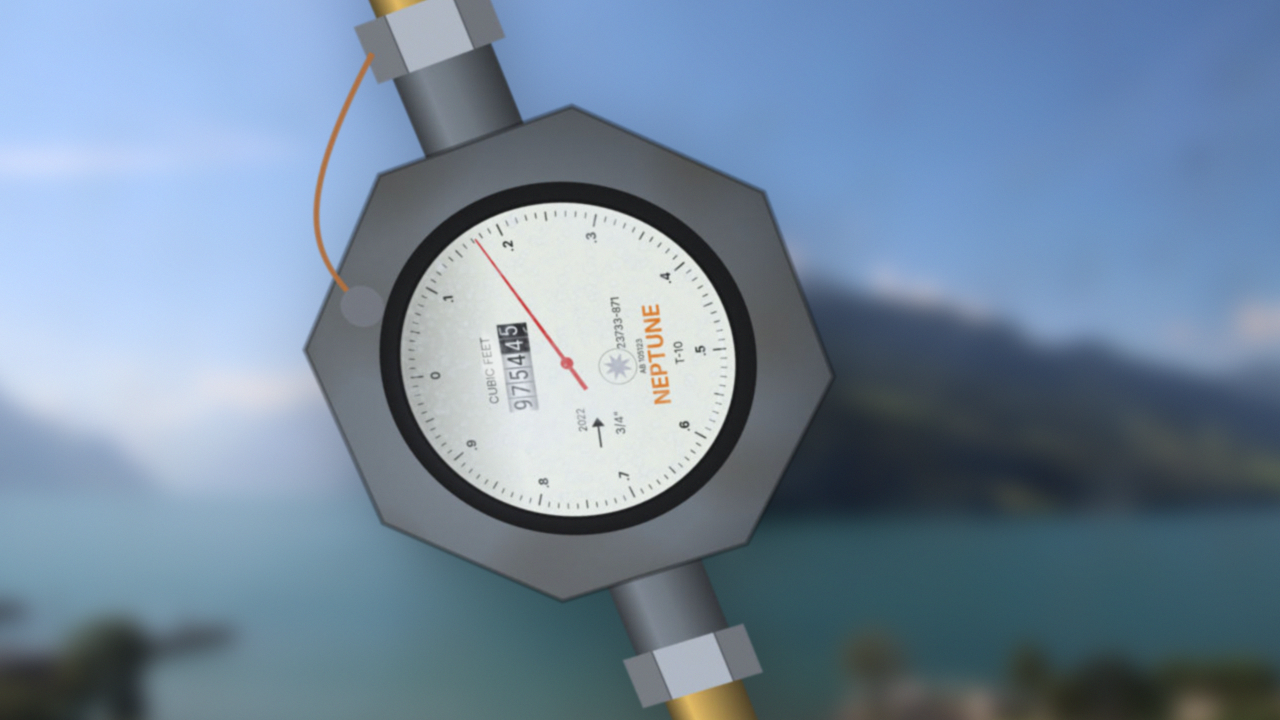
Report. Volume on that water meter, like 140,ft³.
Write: 975445.17,ft³
